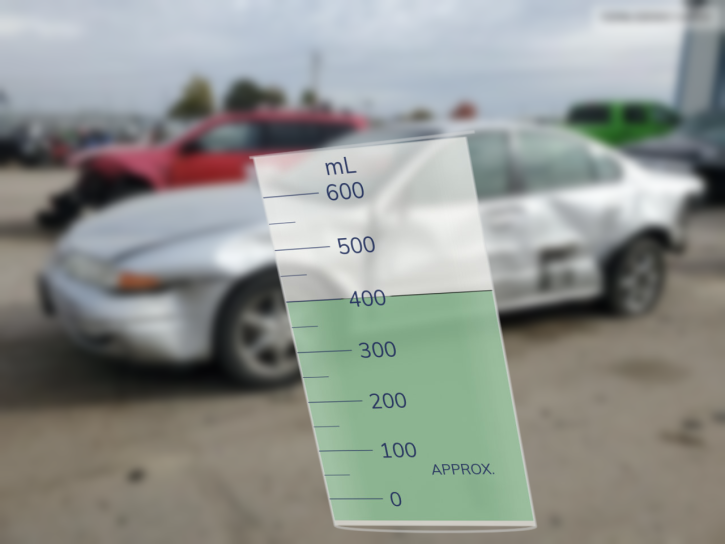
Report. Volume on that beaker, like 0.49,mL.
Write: 400,mL
